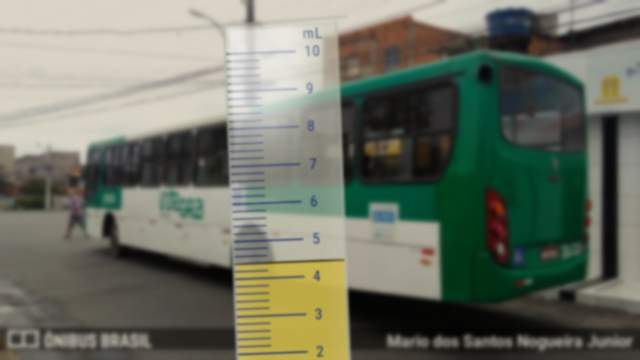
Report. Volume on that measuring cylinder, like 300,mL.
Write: 4.4,mL
